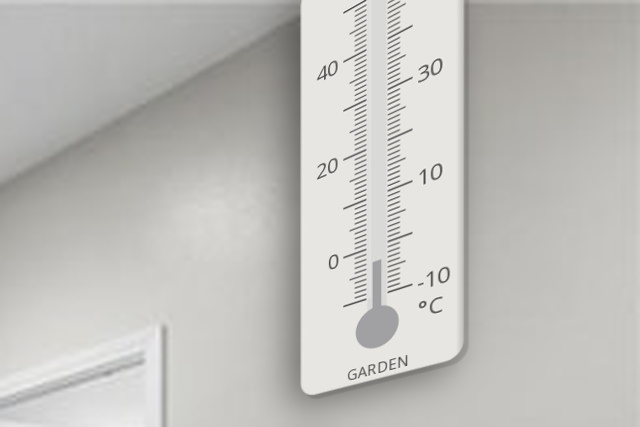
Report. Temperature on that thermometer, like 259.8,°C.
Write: -3,°C
